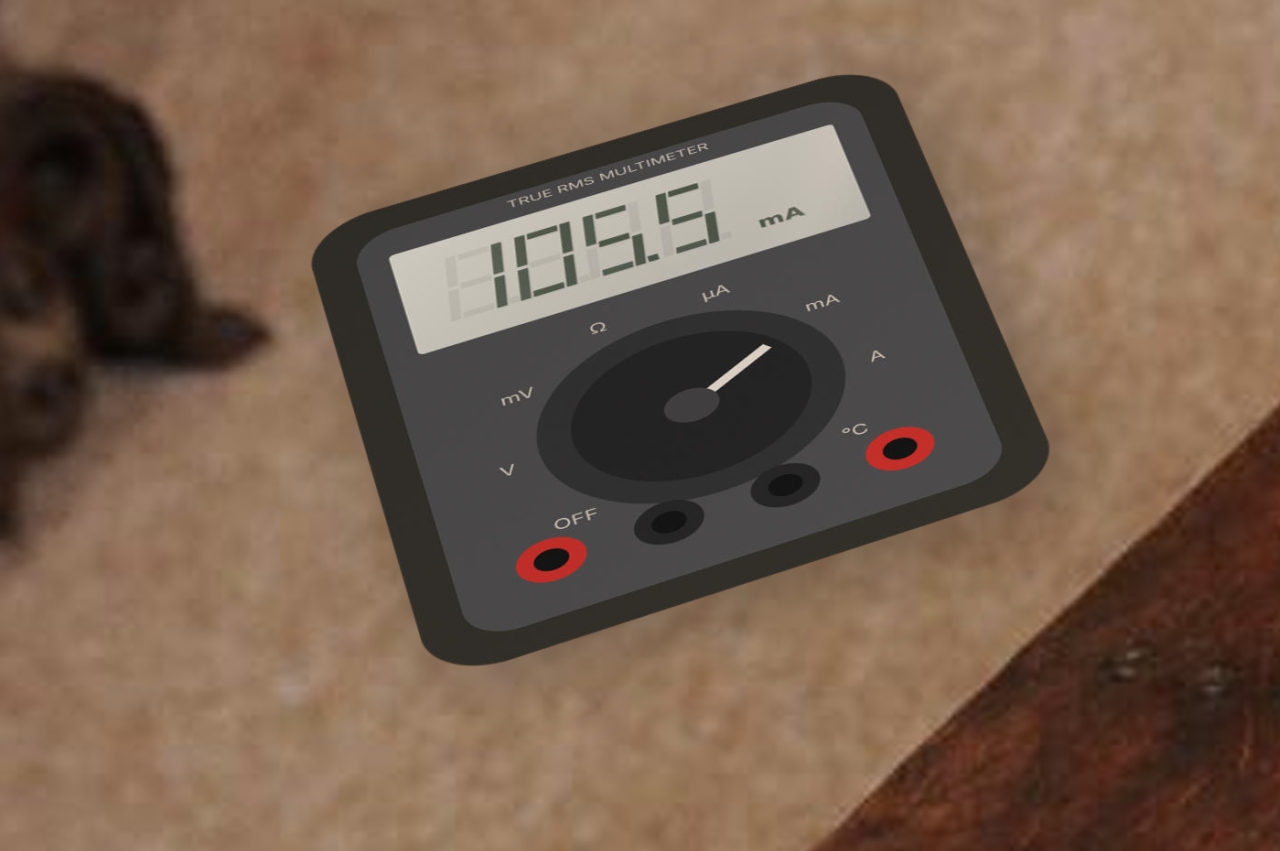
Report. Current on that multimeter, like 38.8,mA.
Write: 105.5,mA
